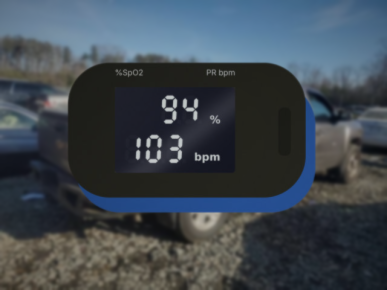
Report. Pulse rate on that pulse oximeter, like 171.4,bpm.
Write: 103,bpm
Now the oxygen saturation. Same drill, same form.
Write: 94,%
